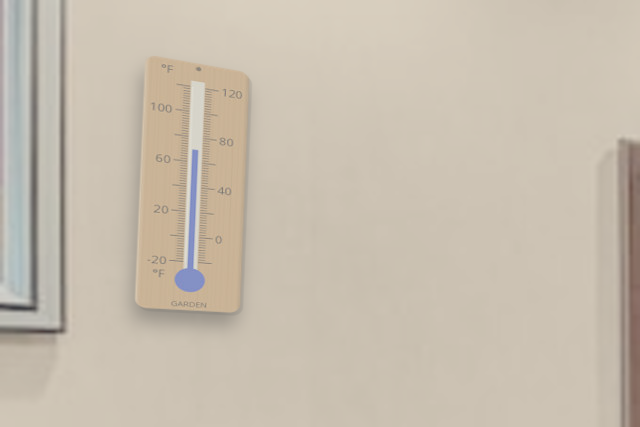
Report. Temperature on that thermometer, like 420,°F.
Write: 70,°F
